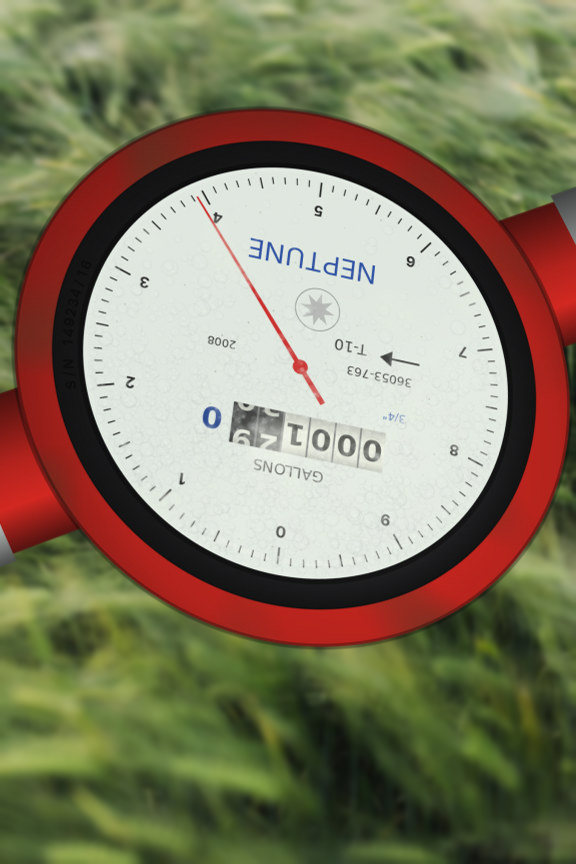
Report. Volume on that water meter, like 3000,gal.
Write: 1293.9,gal
